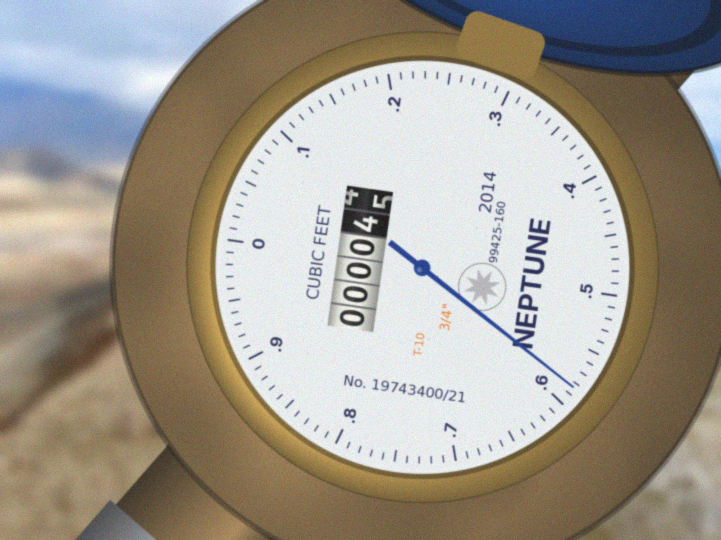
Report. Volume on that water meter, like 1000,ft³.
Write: 44.58,ft³
